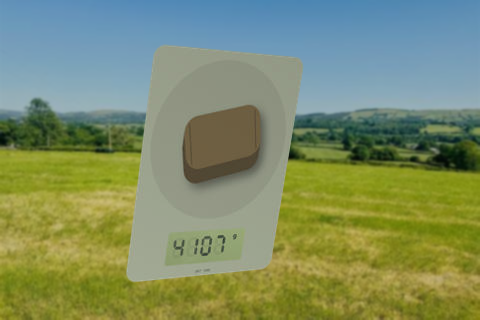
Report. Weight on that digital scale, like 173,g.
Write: 4107,g
